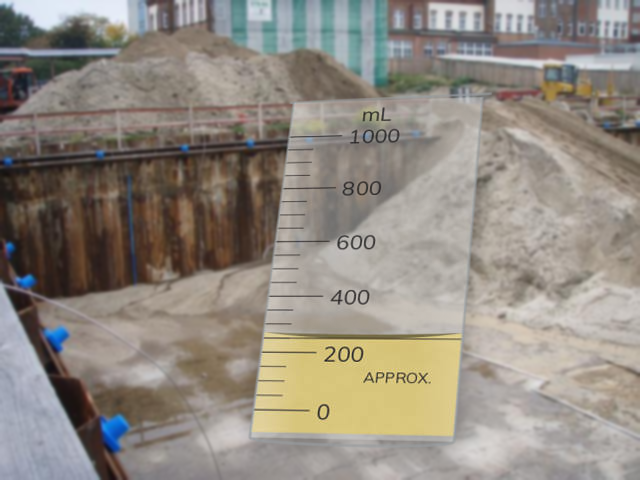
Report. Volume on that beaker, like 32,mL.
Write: 250,mL
